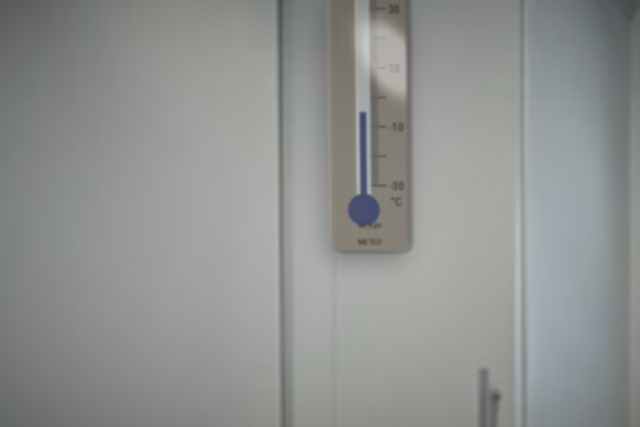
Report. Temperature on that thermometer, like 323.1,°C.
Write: -5,°C
